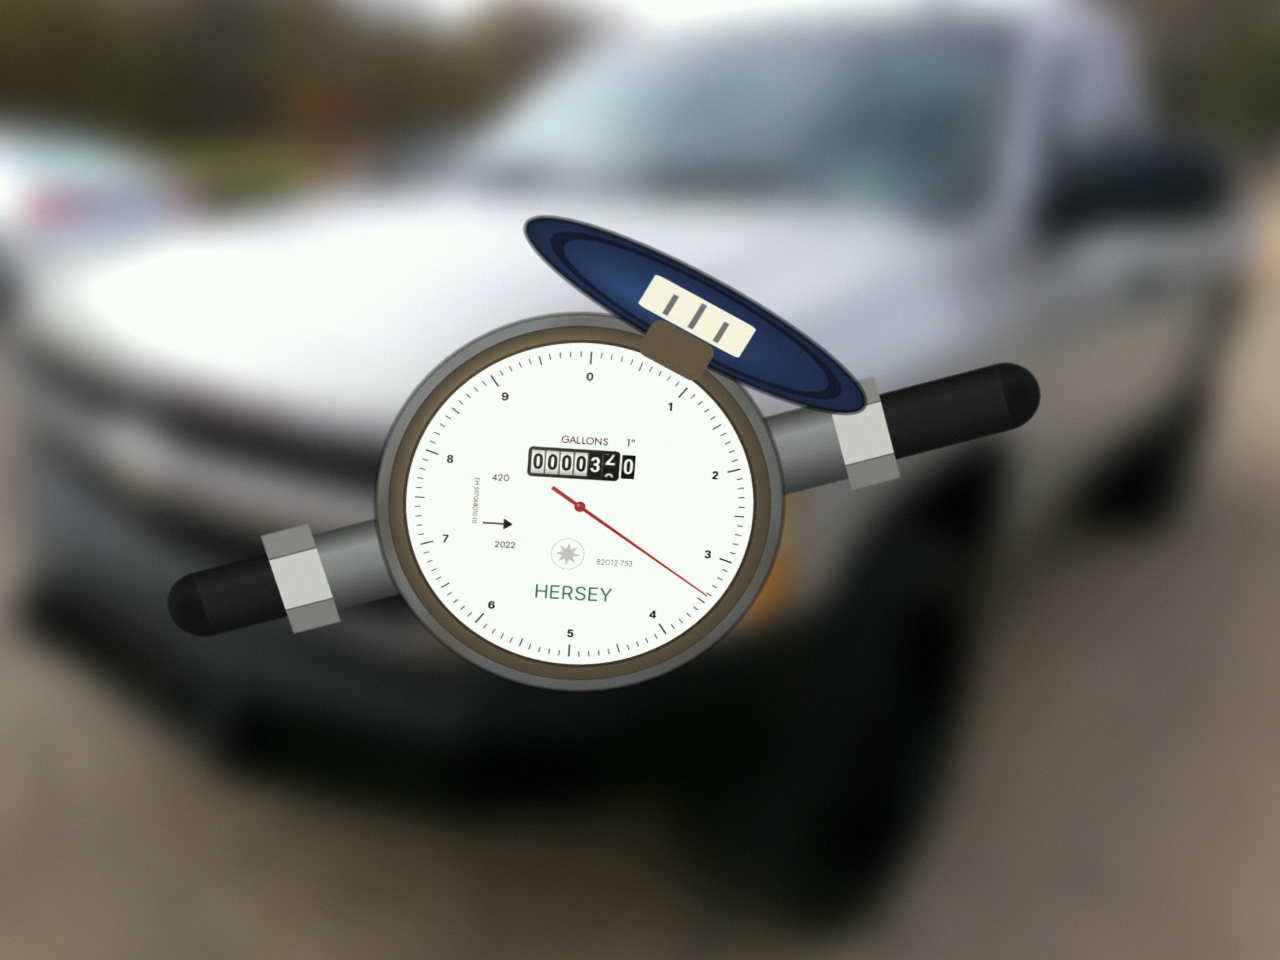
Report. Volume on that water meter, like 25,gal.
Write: 323.4,gal
